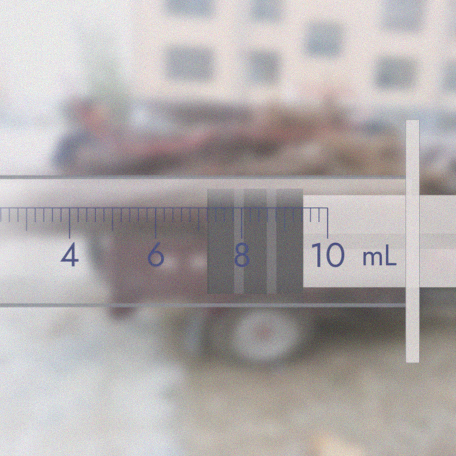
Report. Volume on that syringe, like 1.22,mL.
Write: 7.2,mL
